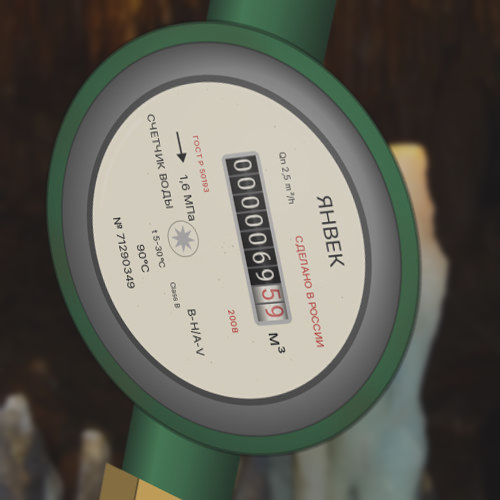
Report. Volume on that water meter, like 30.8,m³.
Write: 69.59,m³
